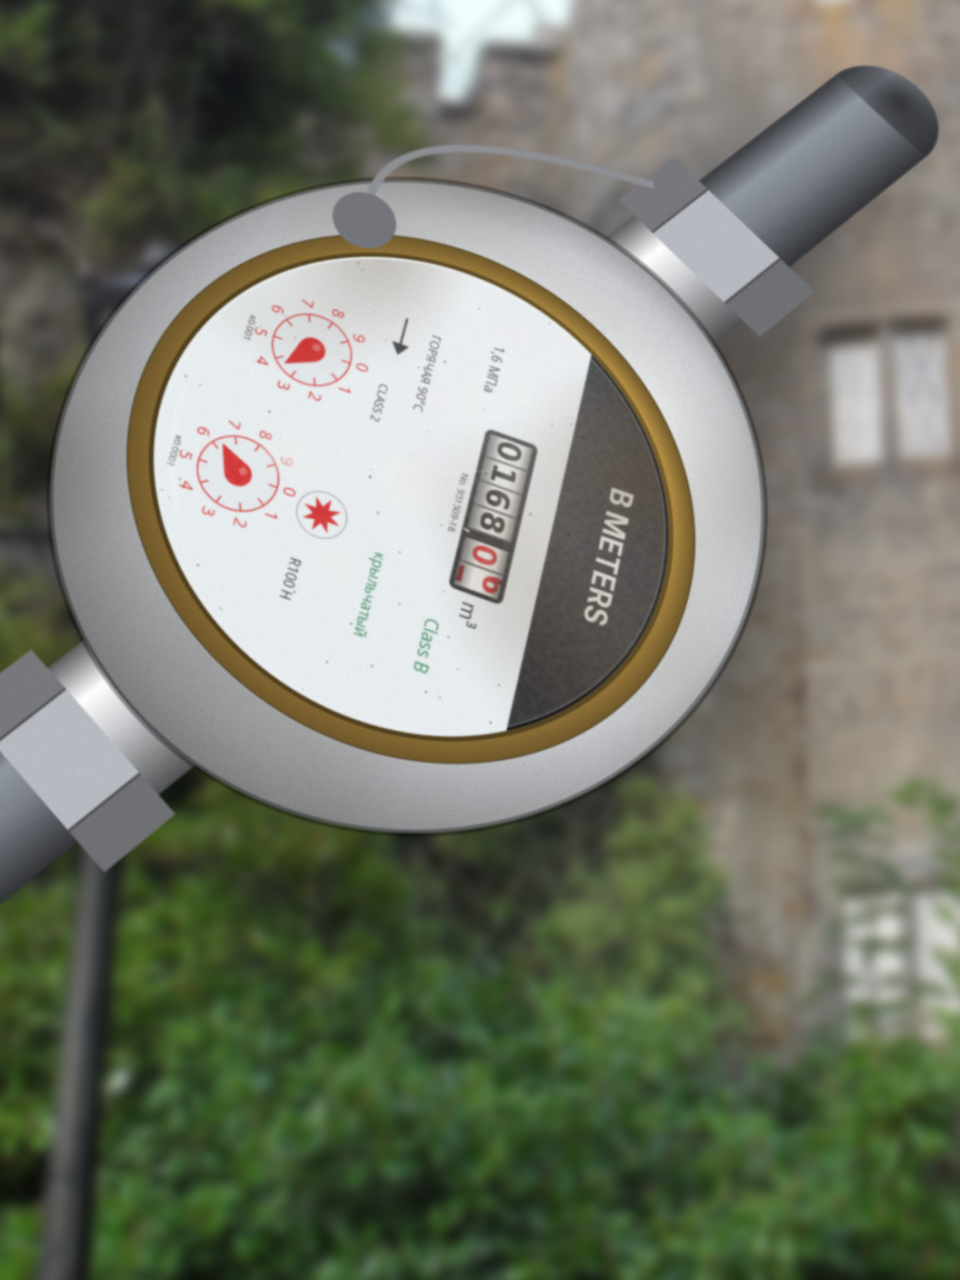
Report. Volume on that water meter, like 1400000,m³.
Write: 168.0636,m³
